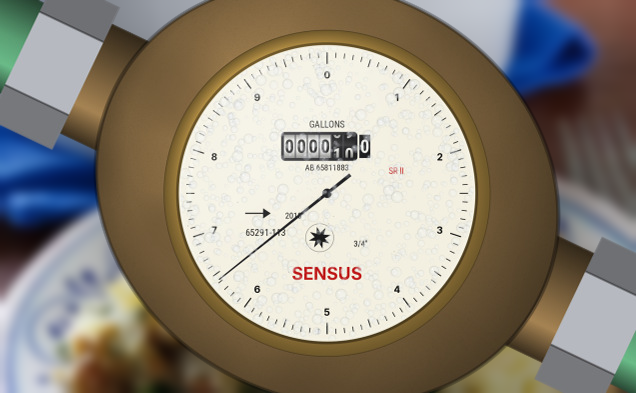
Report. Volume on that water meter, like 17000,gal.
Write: 96.4,gal
